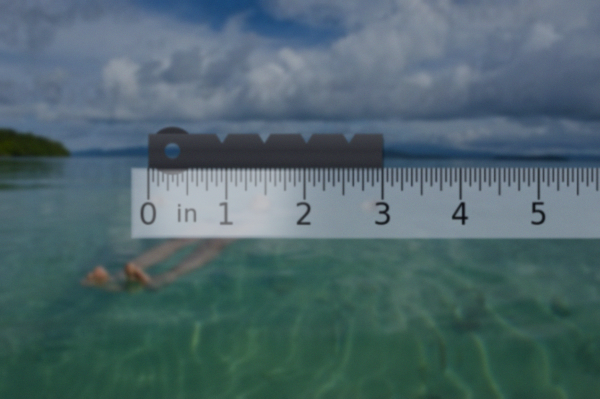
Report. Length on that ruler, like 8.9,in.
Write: 3,in
